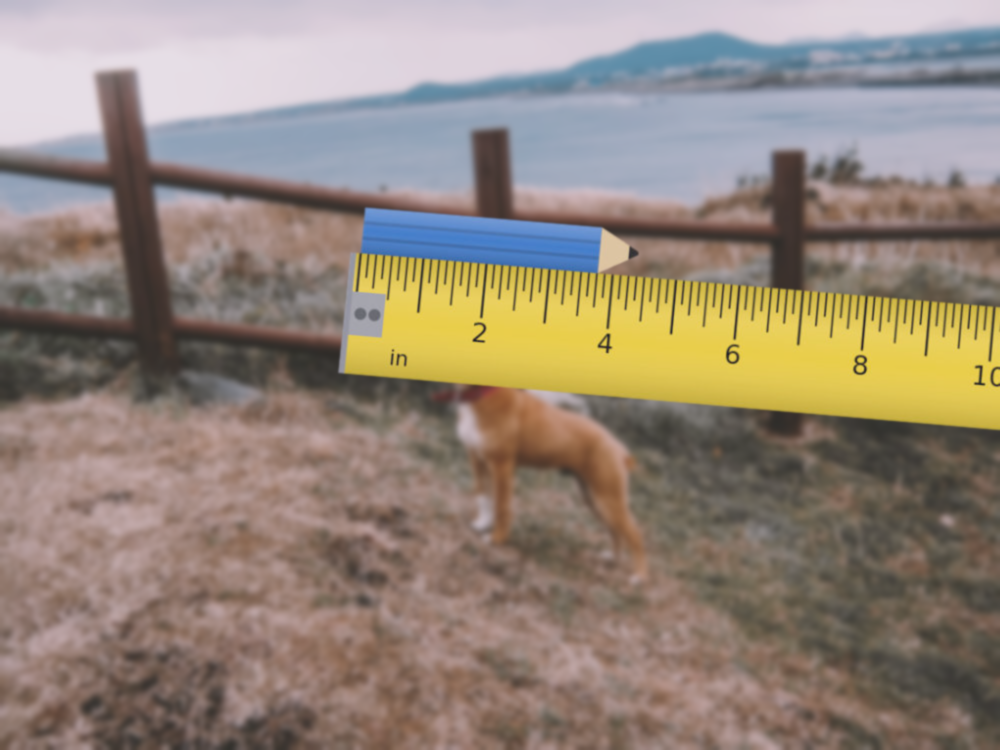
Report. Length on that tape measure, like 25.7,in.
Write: 4.375,in
